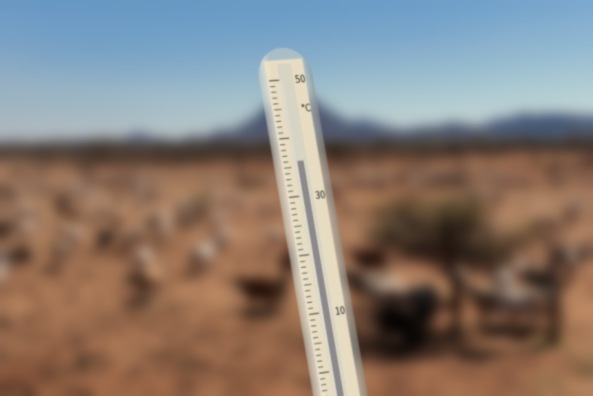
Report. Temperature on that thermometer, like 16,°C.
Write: 36,°C
